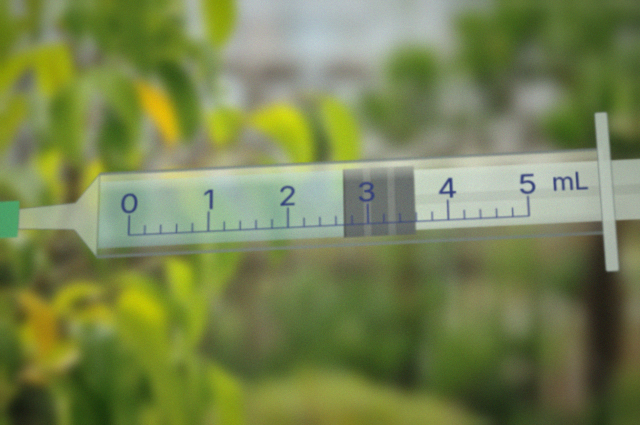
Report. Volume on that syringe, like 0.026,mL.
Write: 2.7,mL
